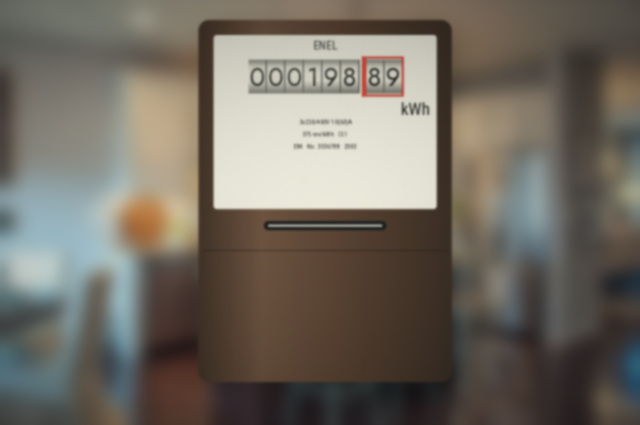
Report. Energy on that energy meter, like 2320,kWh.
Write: 198.89,kWh
